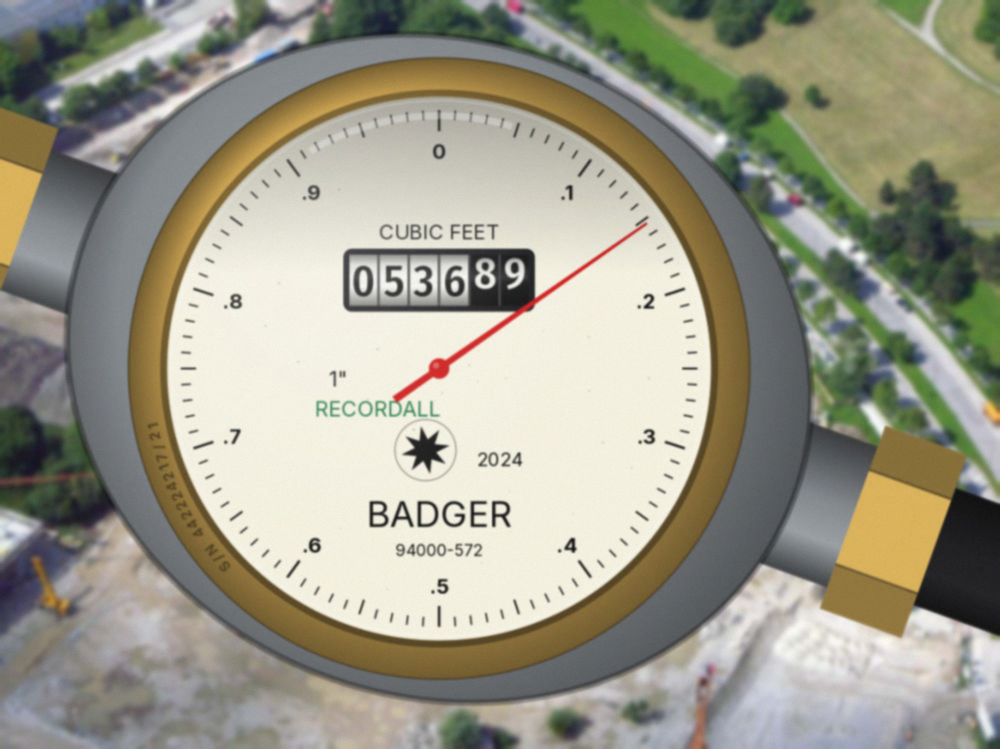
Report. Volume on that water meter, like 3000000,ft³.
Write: 53689.15,ft³
